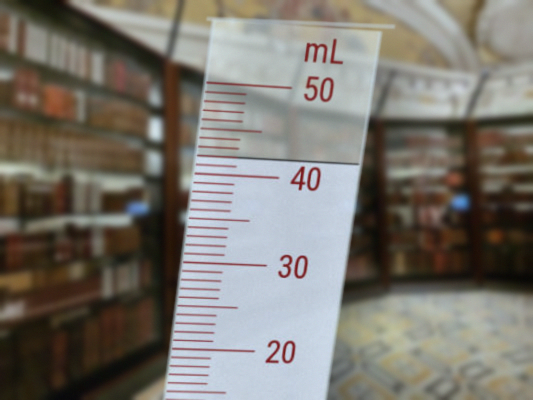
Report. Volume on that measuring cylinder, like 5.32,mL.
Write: 42,mL
